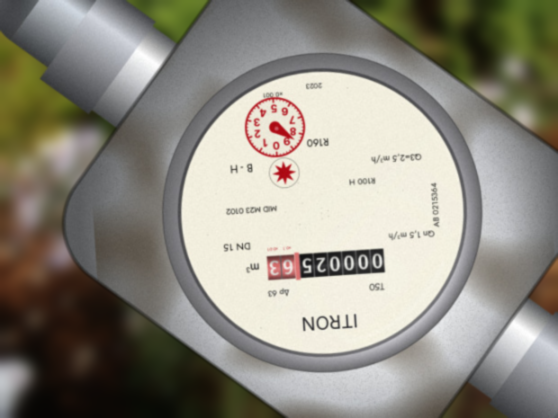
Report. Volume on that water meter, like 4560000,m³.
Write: 25.638,m³
